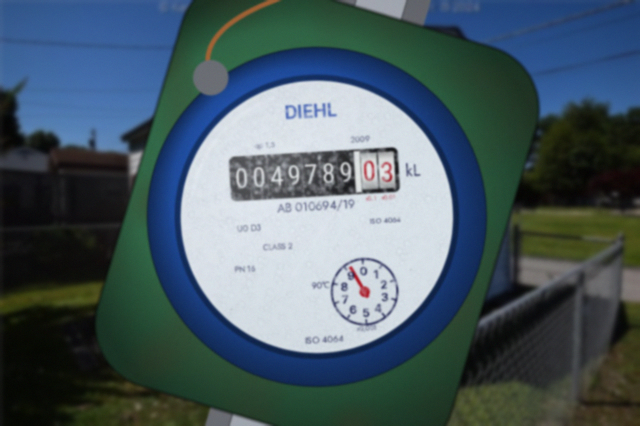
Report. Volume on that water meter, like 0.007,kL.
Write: 49789.029,kL
